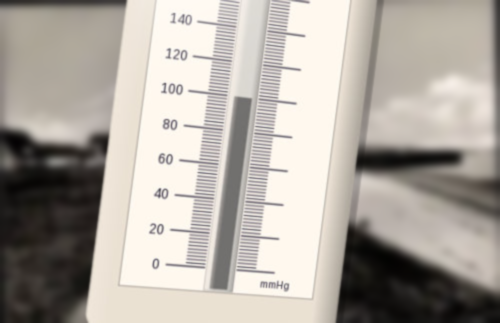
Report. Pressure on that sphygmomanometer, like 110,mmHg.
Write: 100,mmHg
